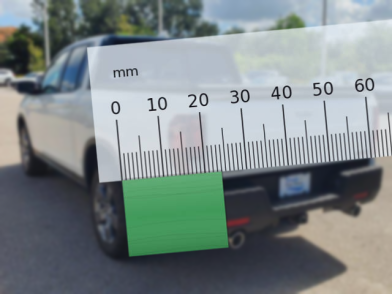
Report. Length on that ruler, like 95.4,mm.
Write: 24,mm
